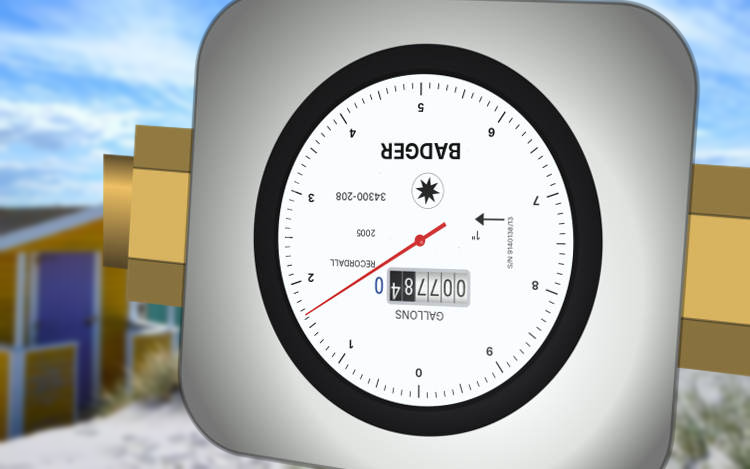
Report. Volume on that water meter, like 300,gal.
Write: 77841.6,gal
